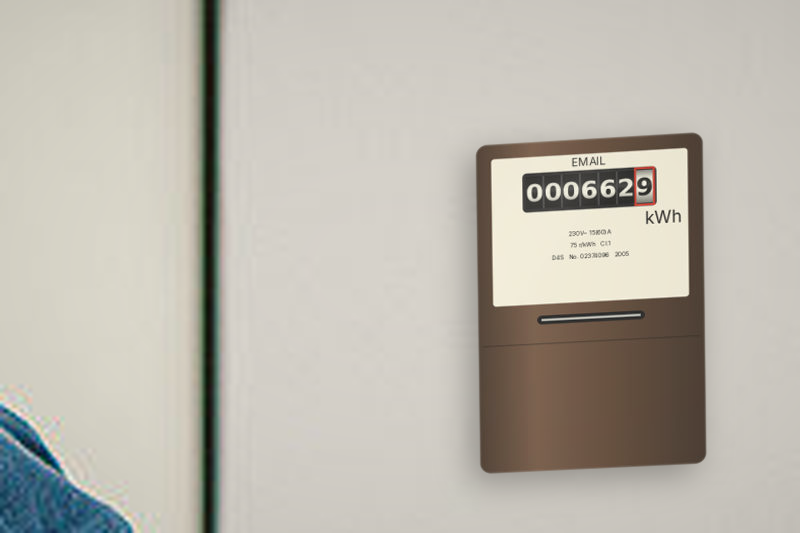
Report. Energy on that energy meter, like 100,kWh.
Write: 662.9,kWh
